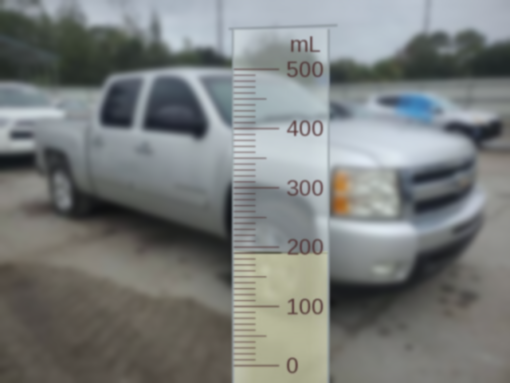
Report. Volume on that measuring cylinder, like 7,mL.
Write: 190,mL
